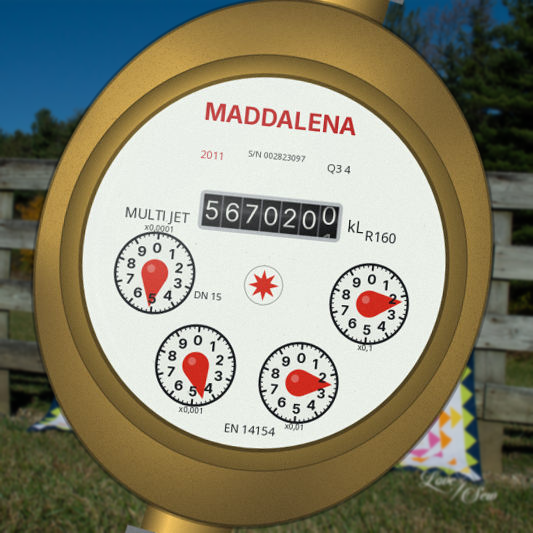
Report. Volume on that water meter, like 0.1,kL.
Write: 5670200.2245,kL
